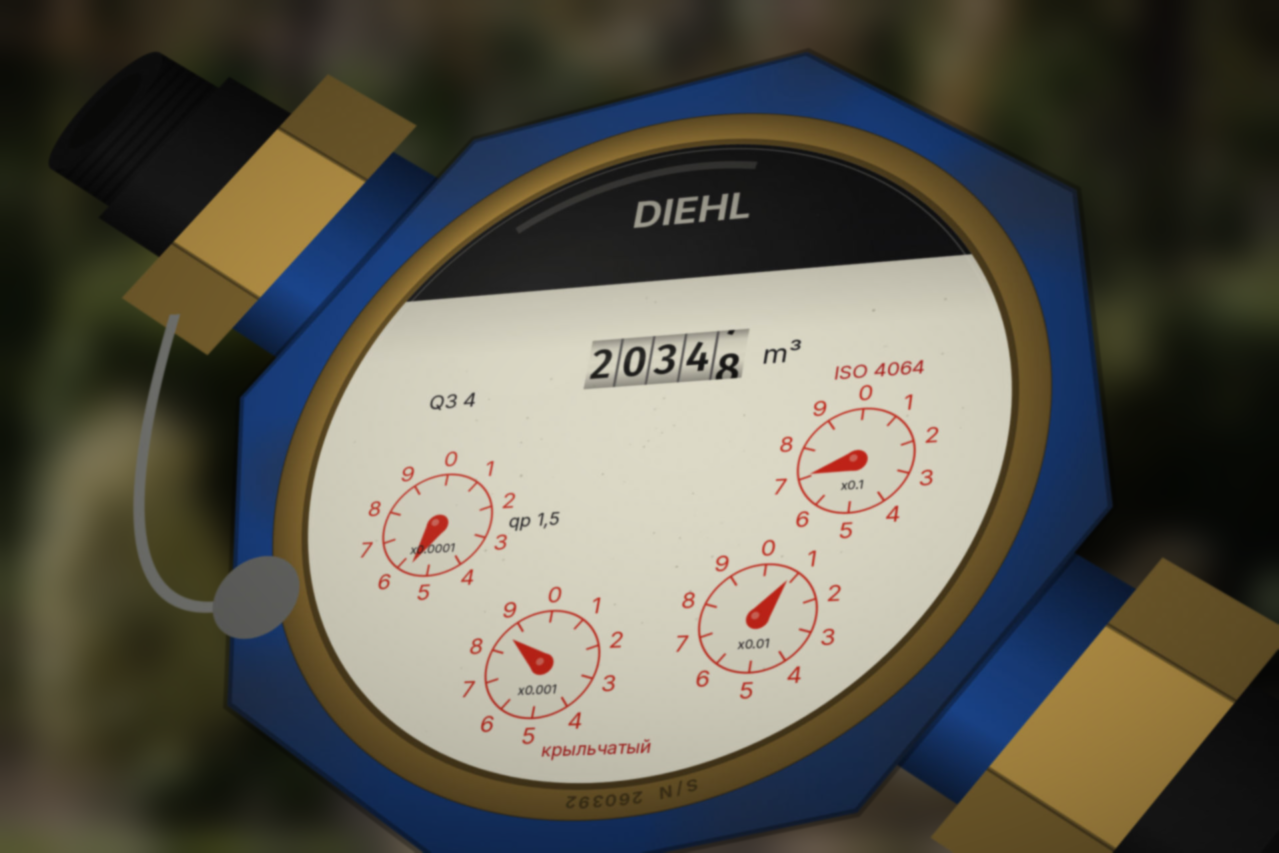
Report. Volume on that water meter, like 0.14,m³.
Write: 20347.7085,m³
